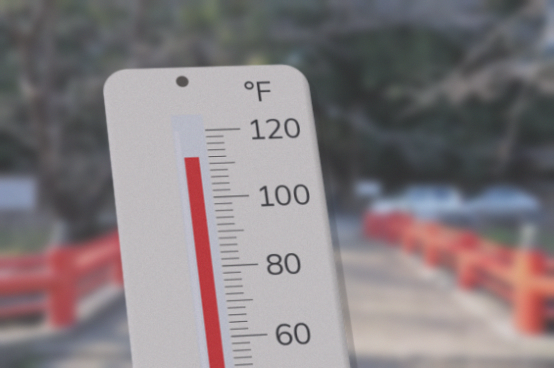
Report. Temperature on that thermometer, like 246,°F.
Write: 112,°F
